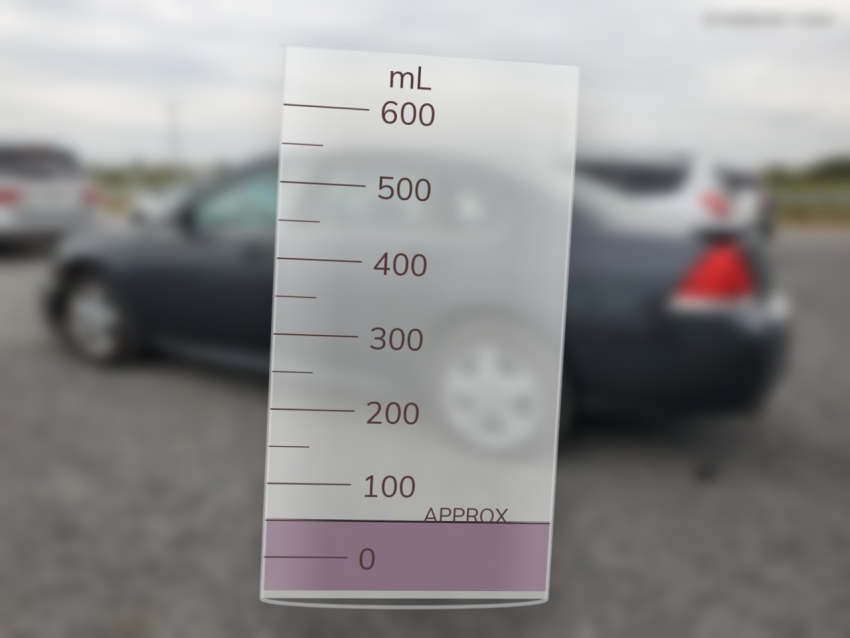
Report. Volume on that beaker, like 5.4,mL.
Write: 50,mL
